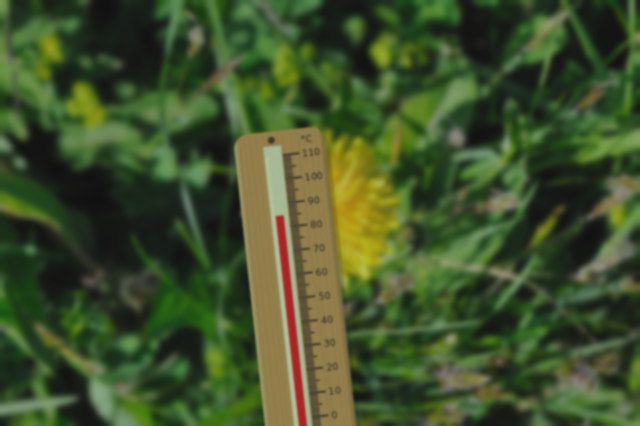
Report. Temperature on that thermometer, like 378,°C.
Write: 85,°C
